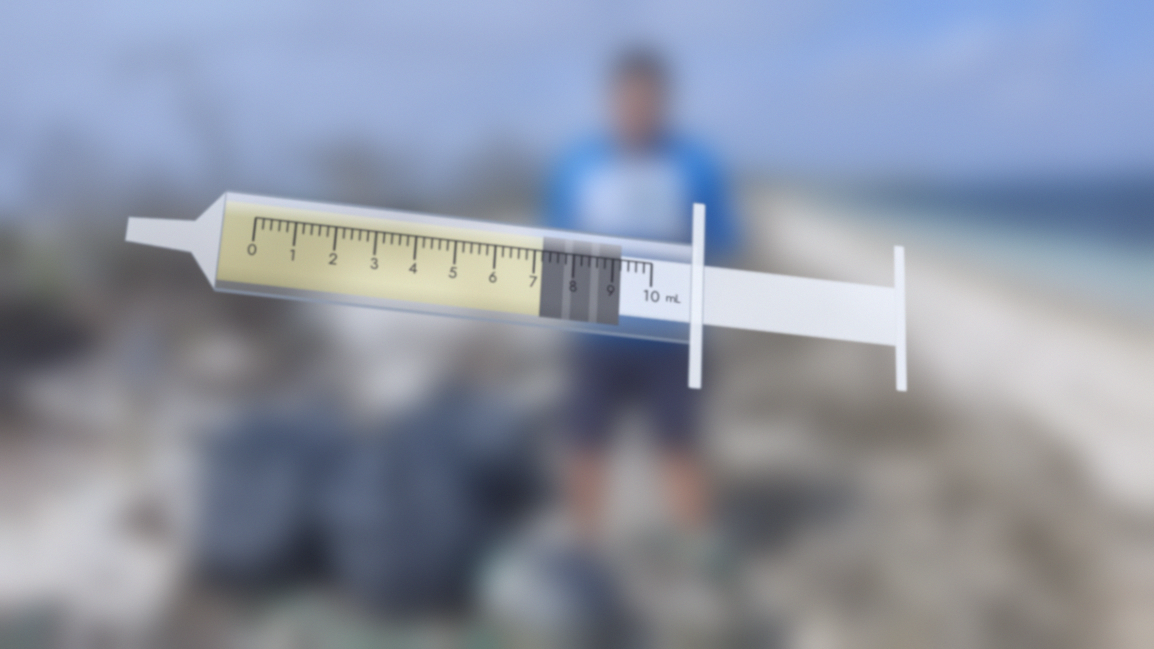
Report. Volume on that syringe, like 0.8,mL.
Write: 7.2,mL
